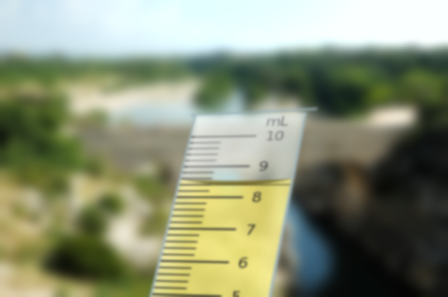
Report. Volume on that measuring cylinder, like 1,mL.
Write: 8.4,mL
